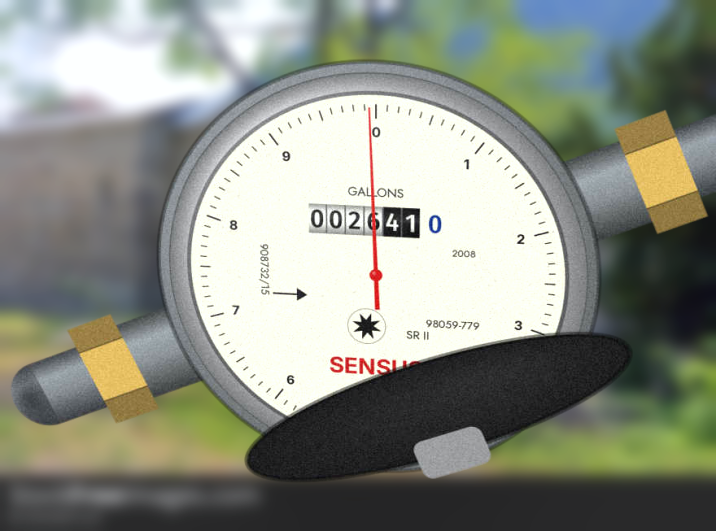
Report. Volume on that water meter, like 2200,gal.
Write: 26409.9,gal
